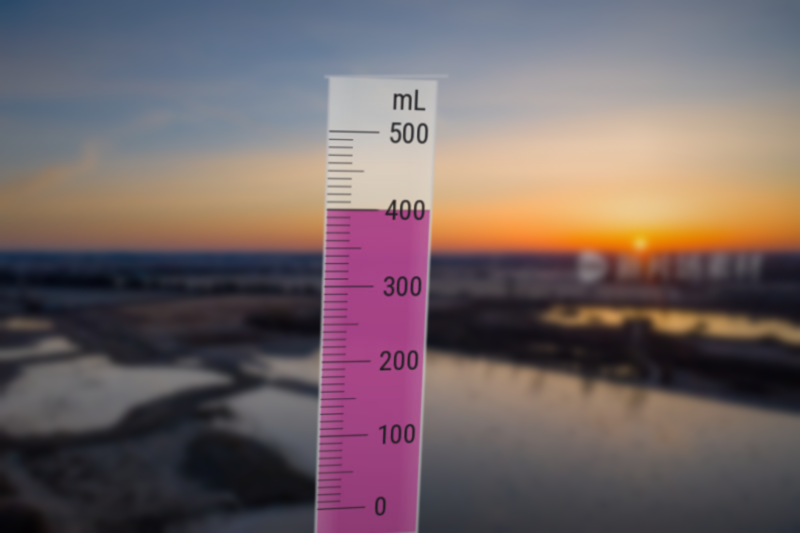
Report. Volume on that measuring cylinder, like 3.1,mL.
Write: 400,mL
